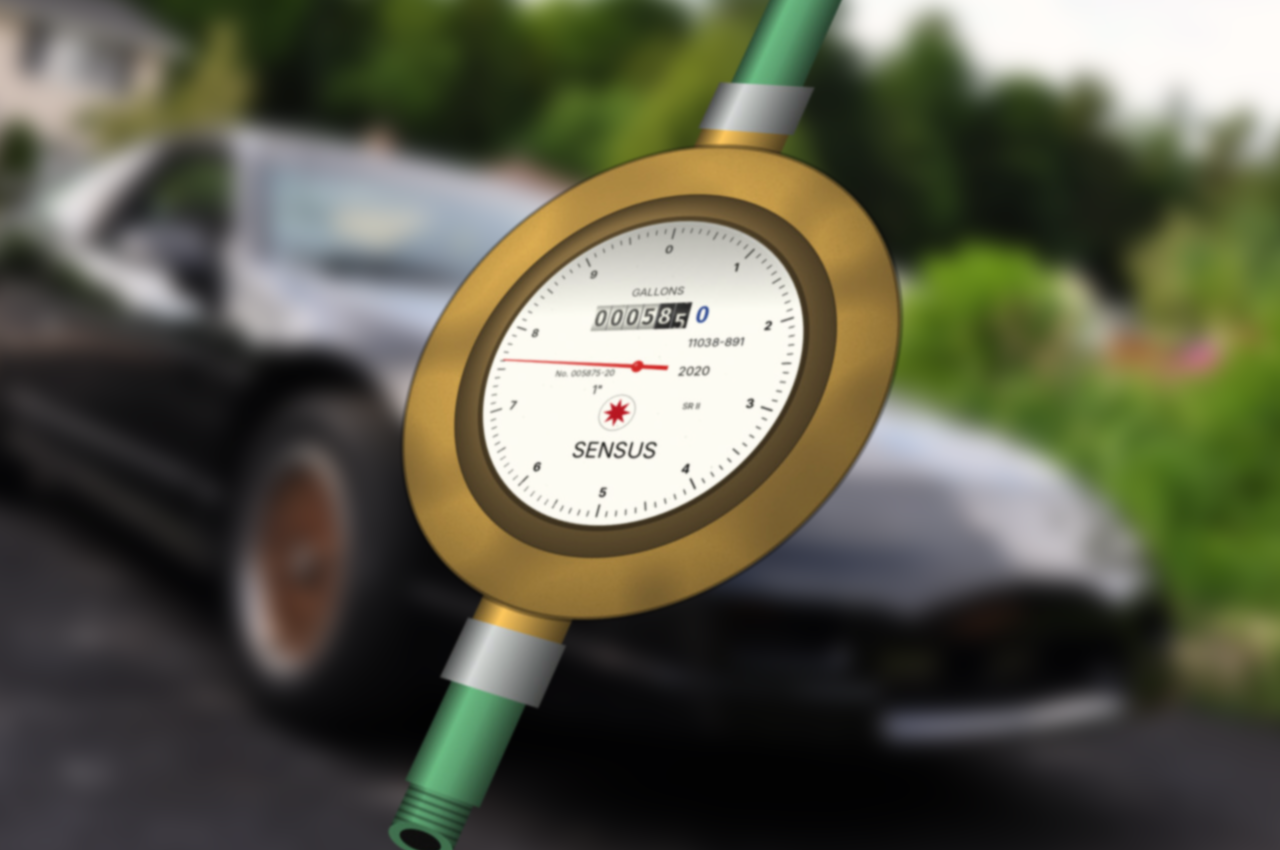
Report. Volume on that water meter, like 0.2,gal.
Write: 5847.6,gal
